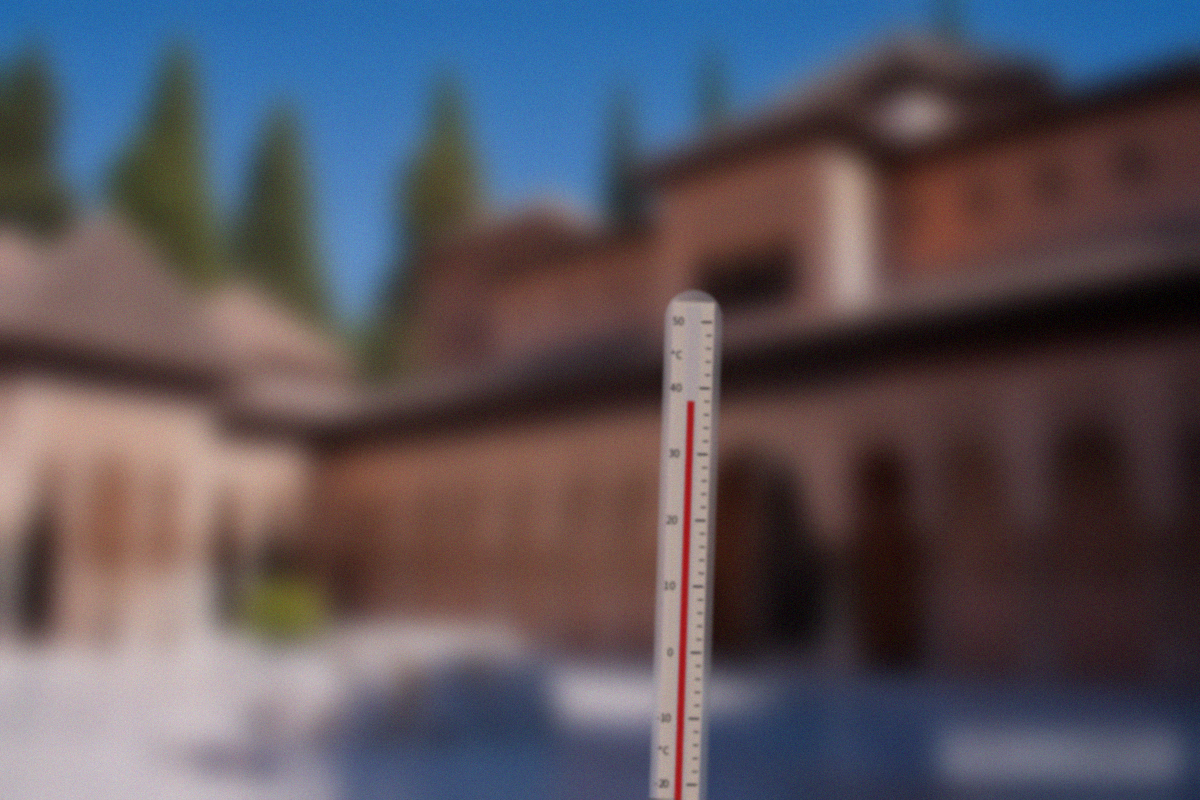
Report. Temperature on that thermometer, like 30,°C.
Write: 38,°C
